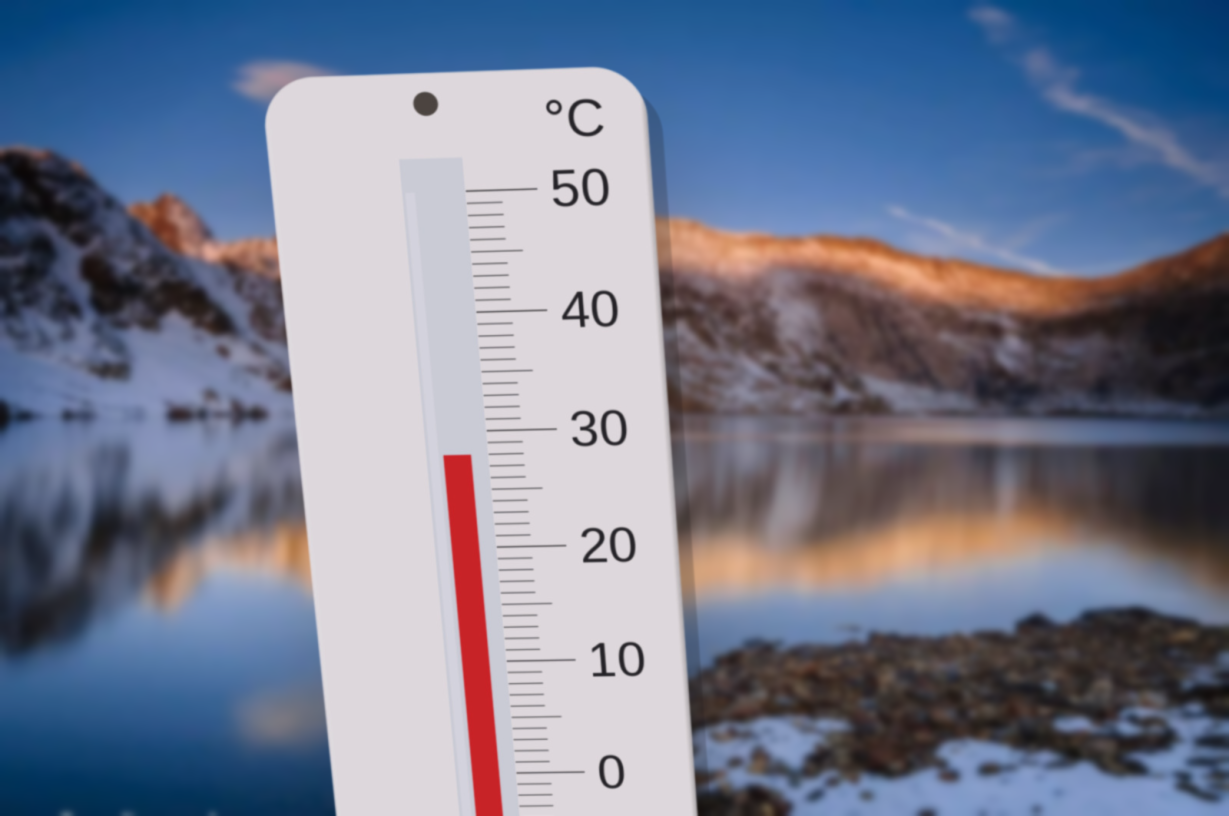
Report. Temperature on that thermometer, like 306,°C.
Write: 28,°C
